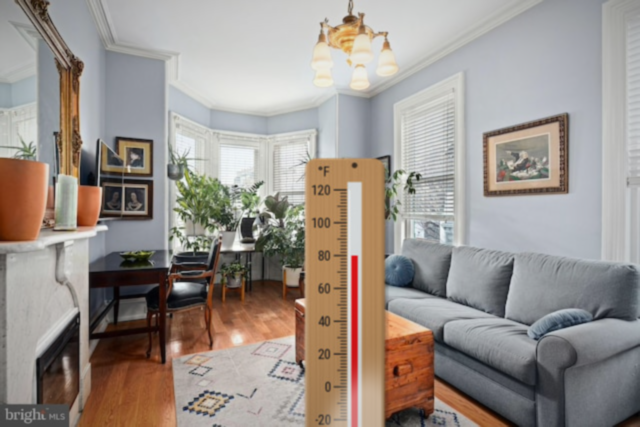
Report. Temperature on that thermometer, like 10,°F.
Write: 80,°F
